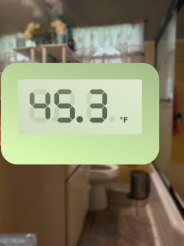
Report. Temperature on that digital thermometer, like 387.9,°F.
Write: 45.3,°F
